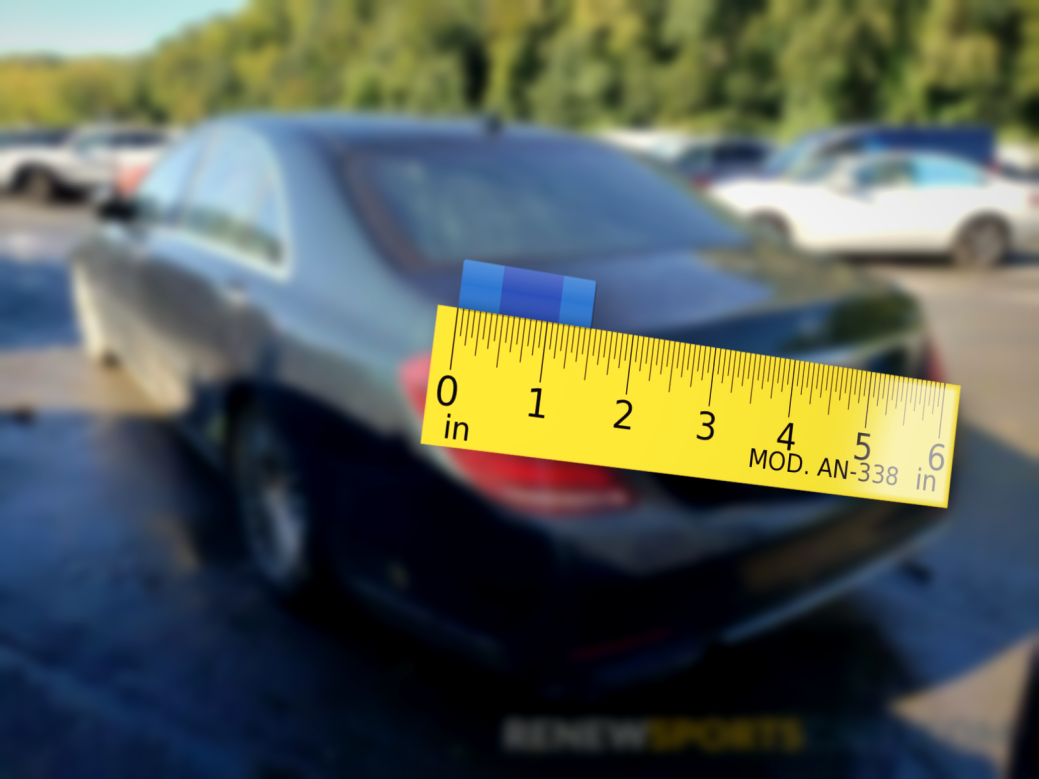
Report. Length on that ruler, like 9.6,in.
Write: 1.5,in
